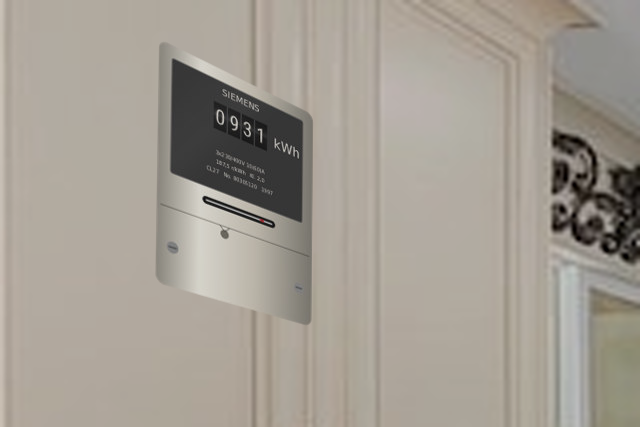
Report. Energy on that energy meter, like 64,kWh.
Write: 931,kWh
